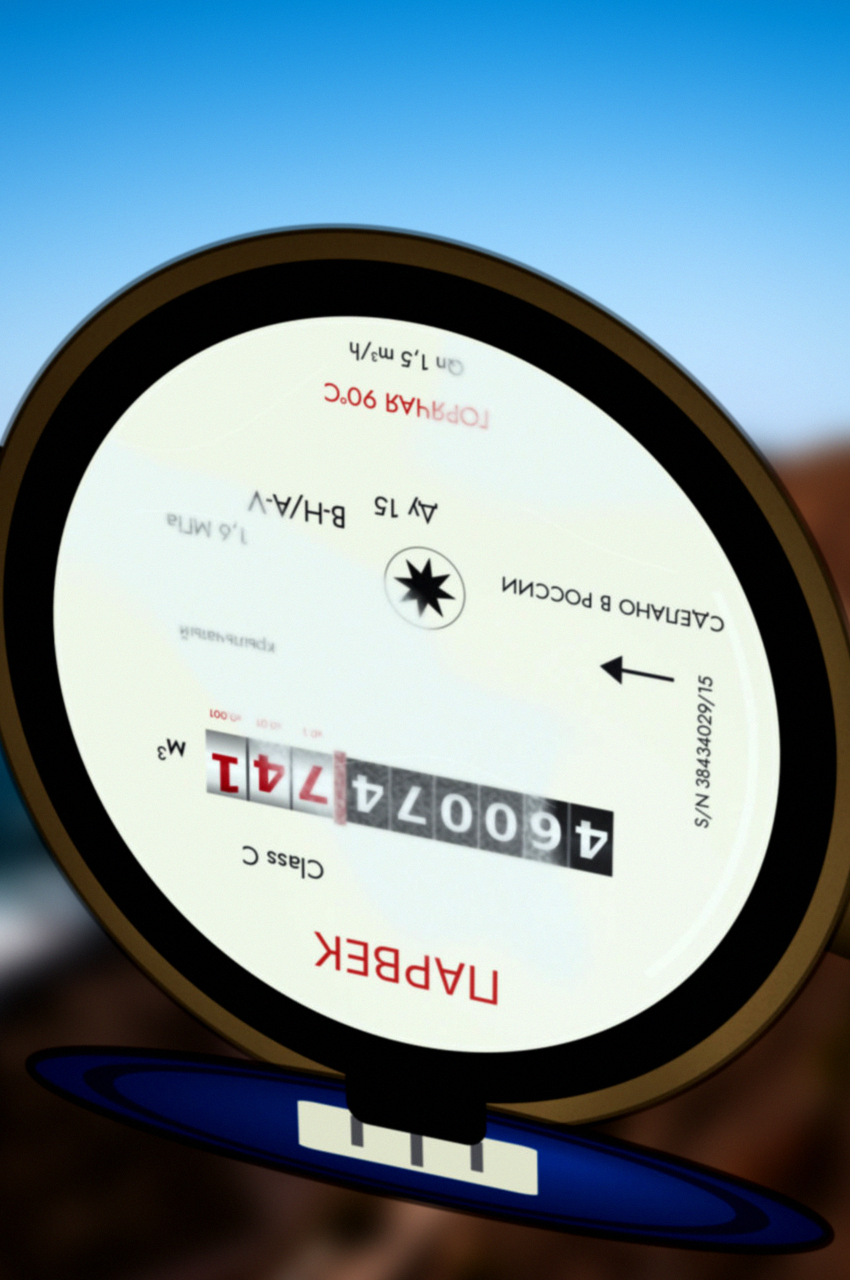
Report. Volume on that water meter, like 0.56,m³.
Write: 460074.741,m³
